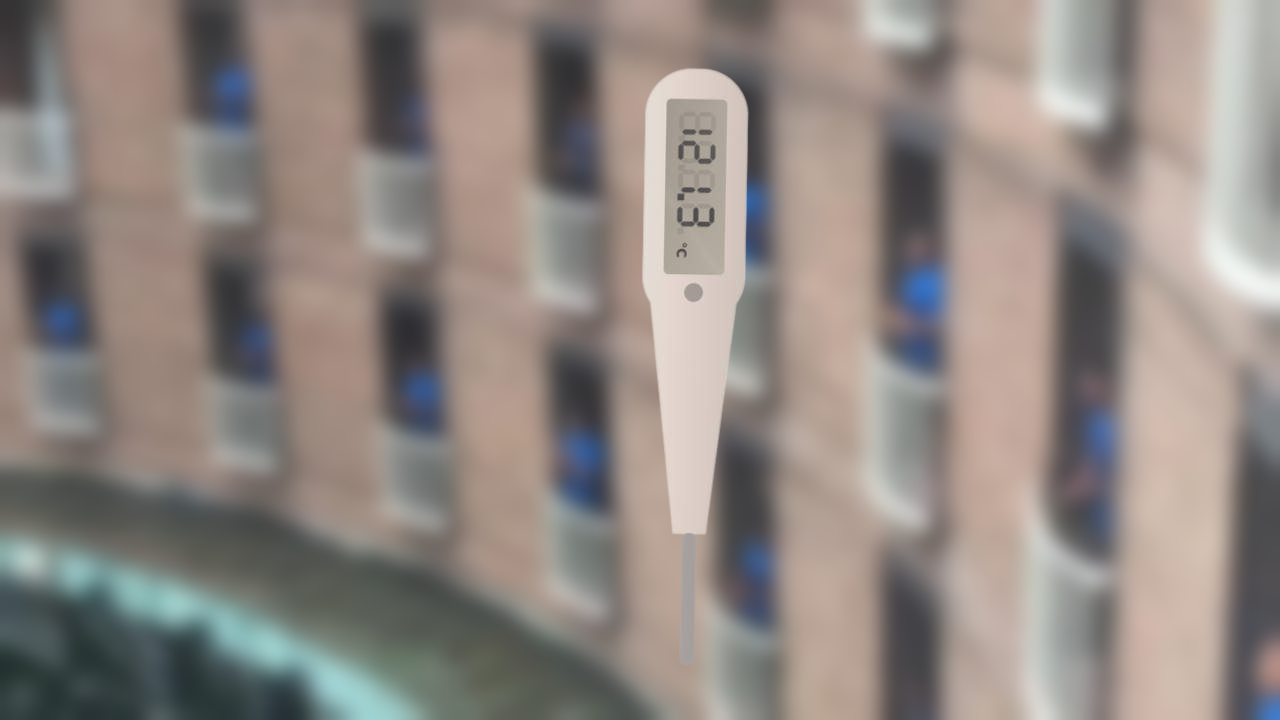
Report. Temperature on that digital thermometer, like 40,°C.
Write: 121.3,°C
